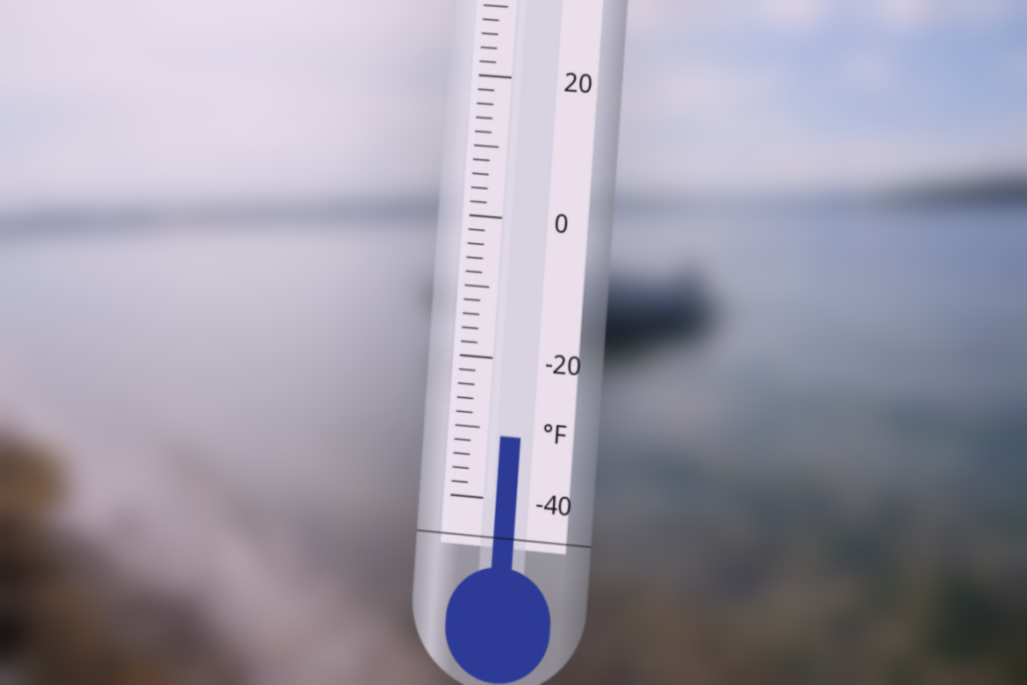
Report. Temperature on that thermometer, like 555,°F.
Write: -31,°F
